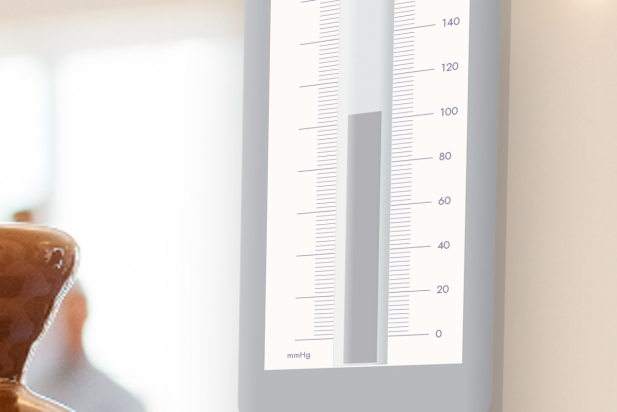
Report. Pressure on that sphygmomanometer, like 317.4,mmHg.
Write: 104,mmHg
